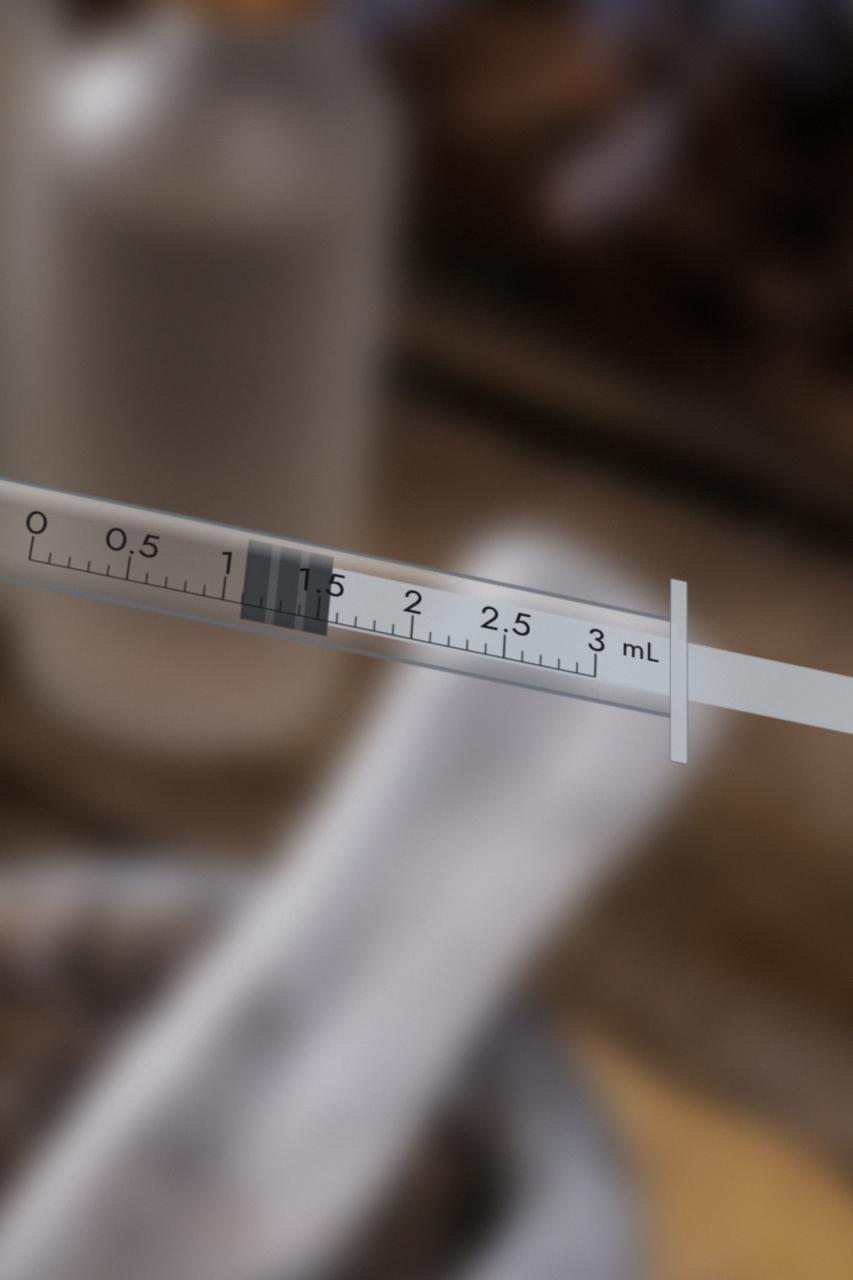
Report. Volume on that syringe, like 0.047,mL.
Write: 1.1,mL
